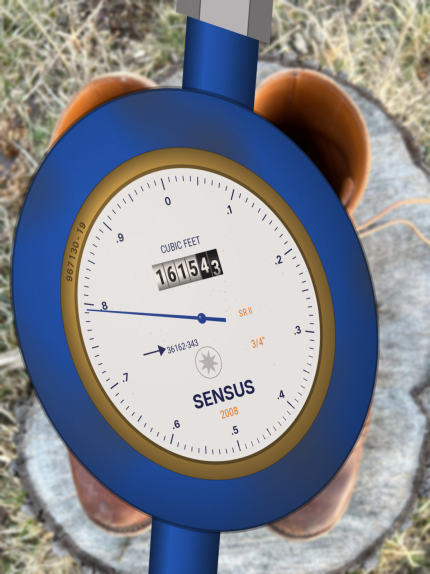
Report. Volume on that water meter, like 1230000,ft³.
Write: 161542.79,ft³
